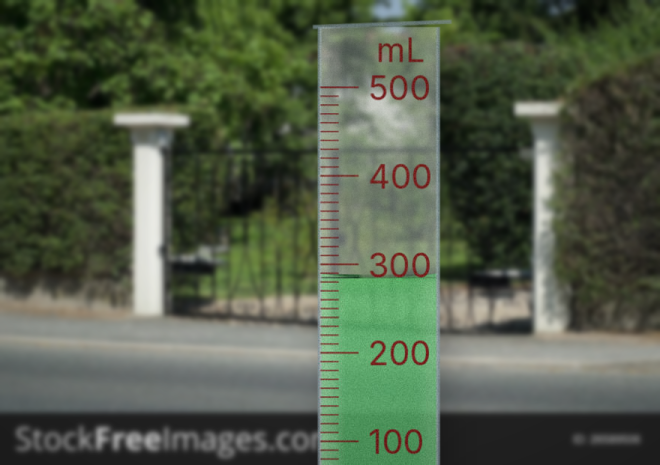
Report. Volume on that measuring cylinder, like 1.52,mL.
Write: 285,mL
